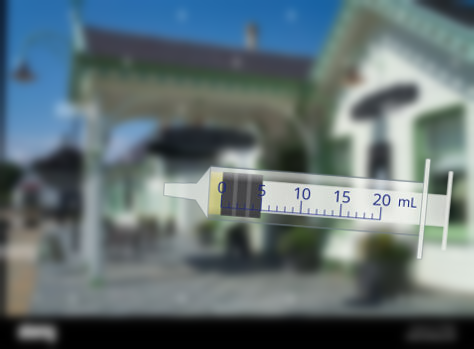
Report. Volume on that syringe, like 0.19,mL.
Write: 0,mL
